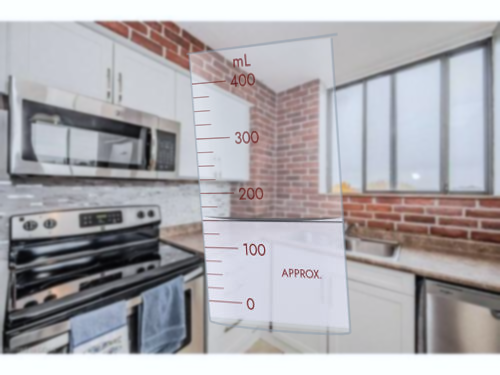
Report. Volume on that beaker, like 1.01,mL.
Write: 150,mL
